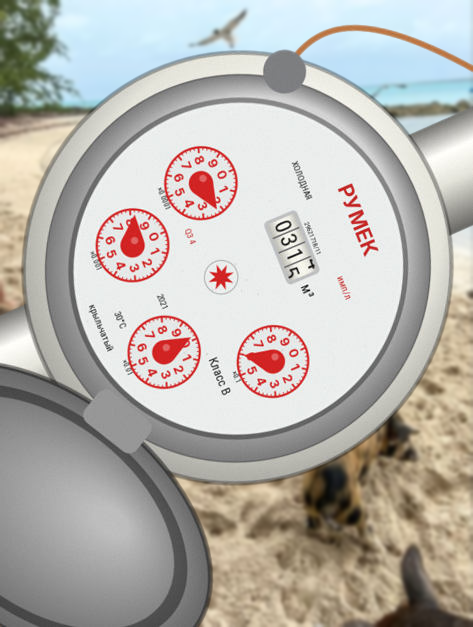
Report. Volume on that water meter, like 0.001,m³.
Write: 314.5982,m³
